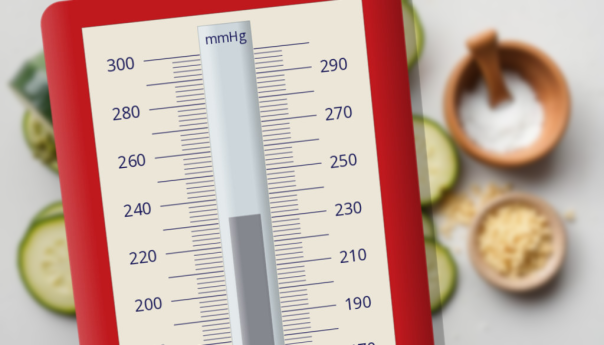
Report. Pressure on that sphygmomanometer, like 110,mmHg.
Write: 232,mmHg
